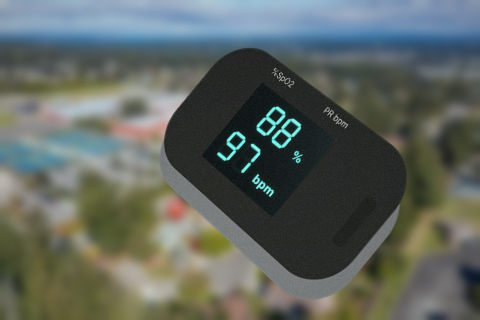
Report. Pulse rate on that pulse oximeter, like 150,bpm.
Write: 97,bpm
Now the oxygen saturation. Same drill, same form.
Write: 88,%
